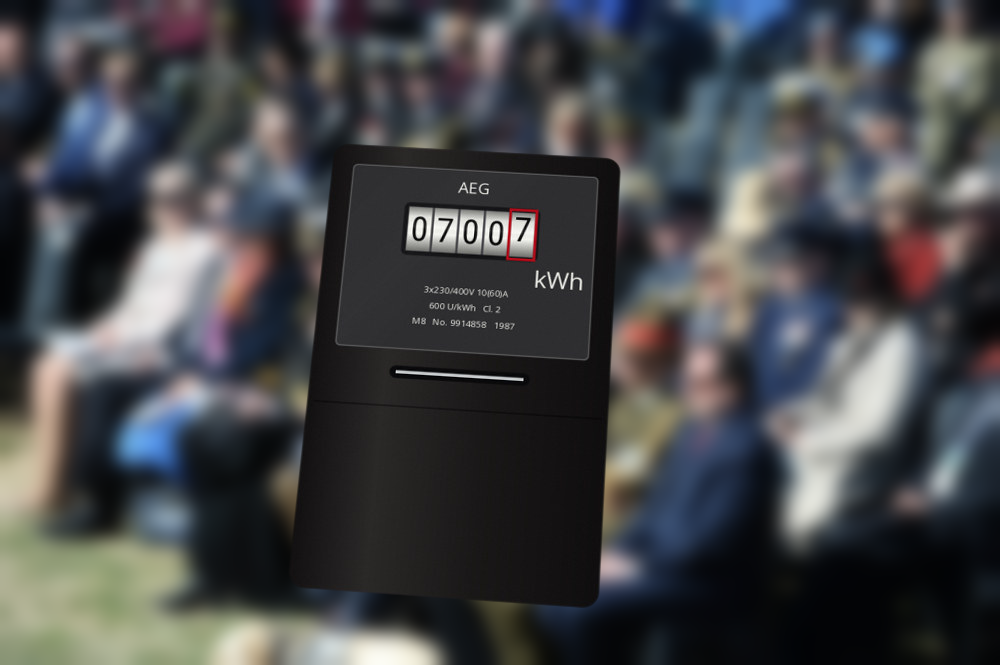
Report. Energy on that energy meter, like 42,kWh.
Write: 700.7,kWh
